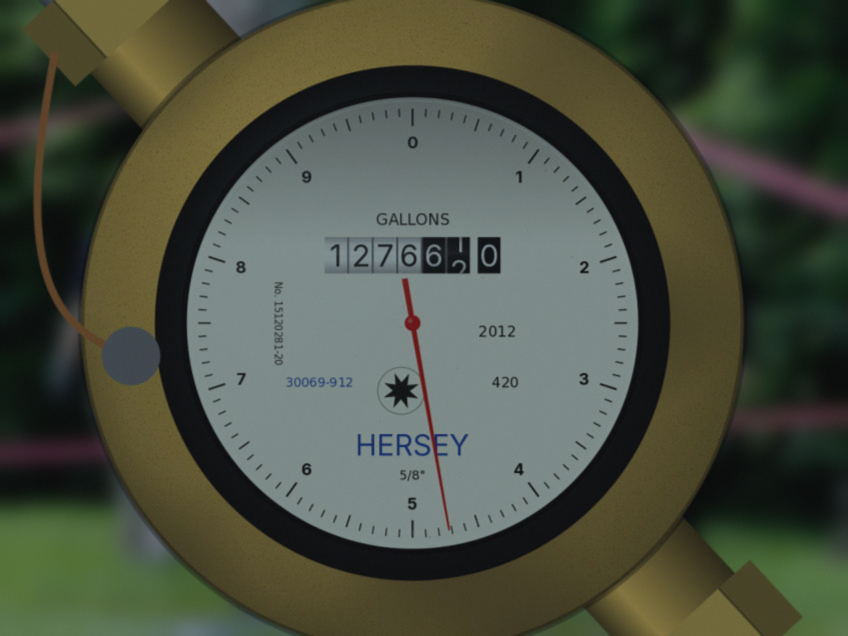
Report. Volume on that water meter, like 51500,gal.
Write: 1276614.7,gal
